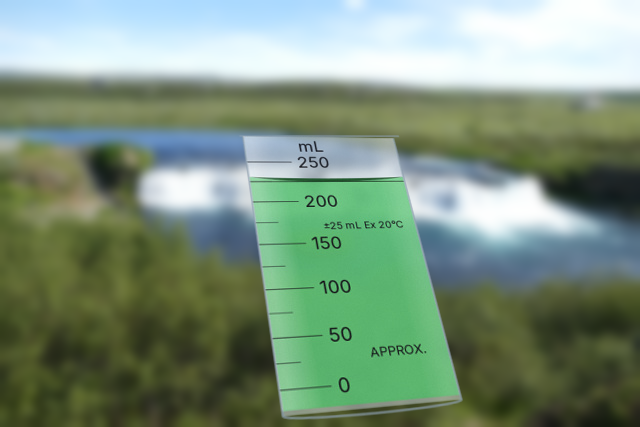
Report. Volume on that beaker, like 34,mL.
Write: 225,mL
